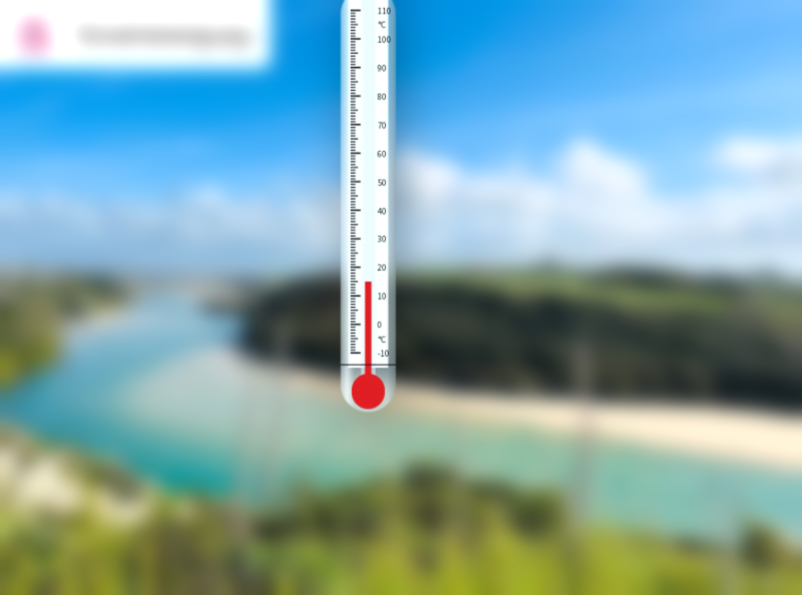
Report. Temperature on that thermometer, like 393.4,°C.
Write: 15,°C
